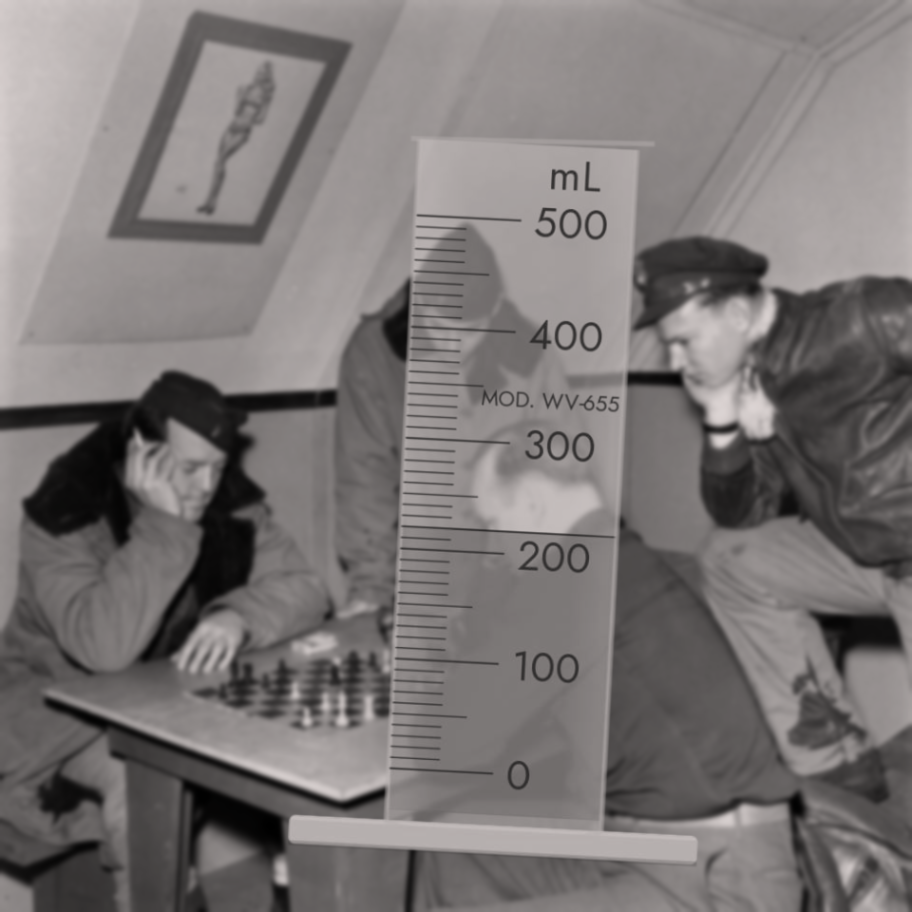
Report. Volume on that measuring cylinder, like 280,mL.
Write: 220,mL
